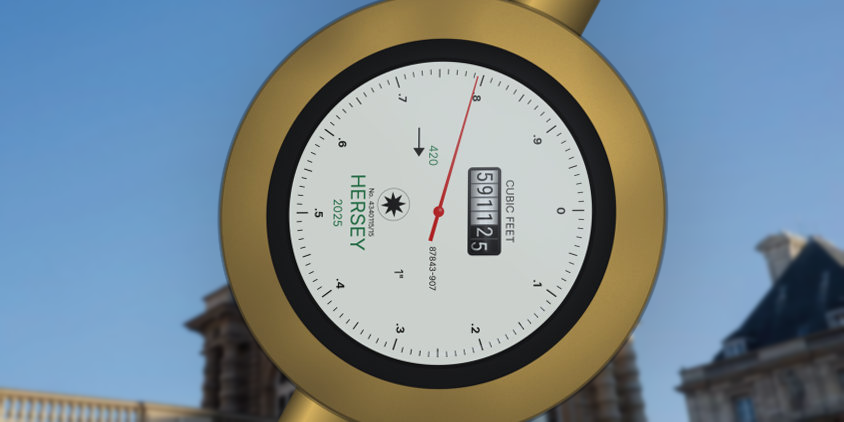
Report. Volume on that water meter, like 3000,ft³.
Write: 591124.79,ft³
